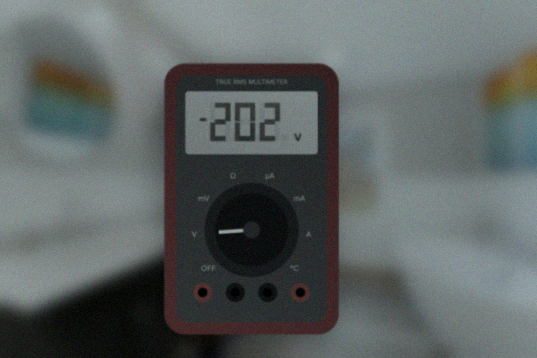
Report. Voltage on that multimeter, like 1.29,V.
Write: -202,V
